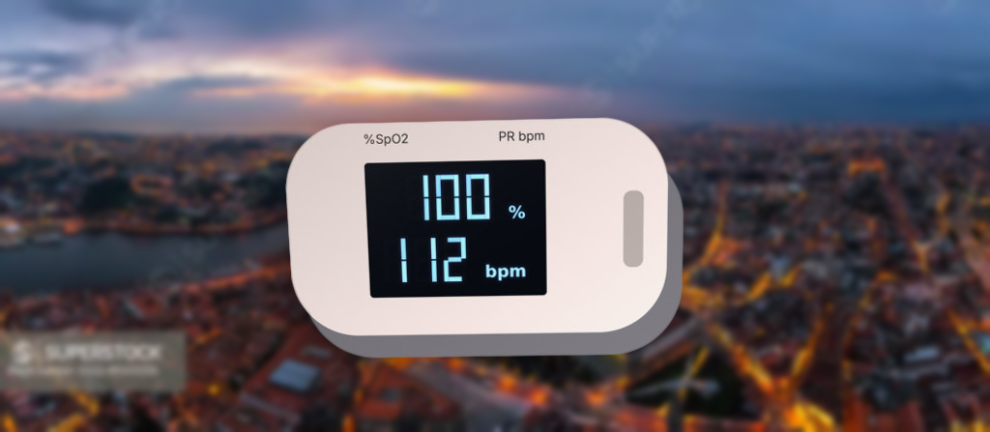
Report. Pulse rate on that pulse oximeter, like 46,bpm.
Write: 112,bpm
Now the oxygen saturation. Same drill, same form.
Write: 100,%
